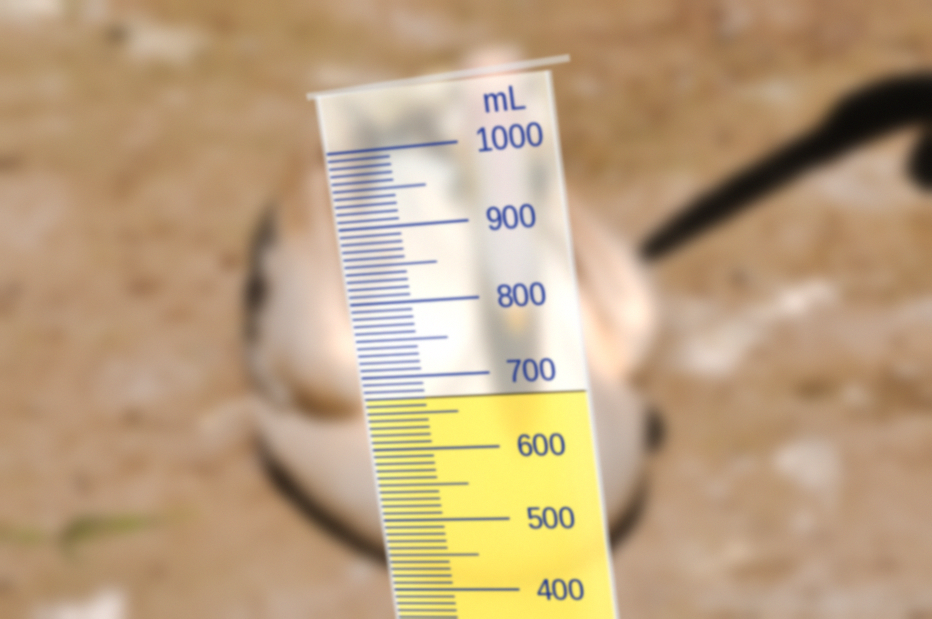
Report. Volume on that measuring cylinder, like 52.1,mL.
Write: 670,mL
